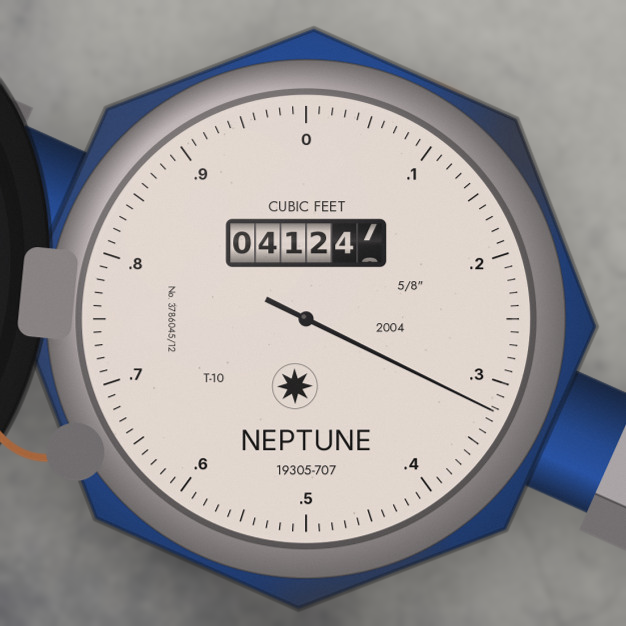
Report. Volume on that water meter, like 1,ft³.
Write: 41247.32,ft³
